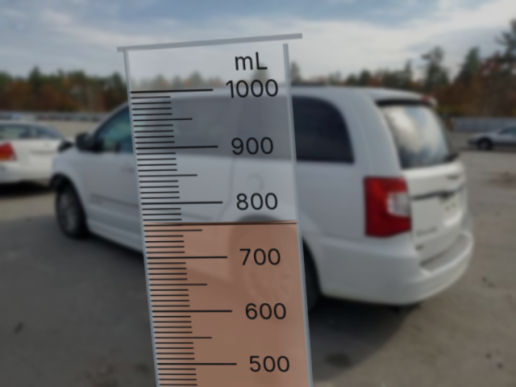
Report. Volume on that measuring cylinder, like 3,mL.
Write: 760,mL
